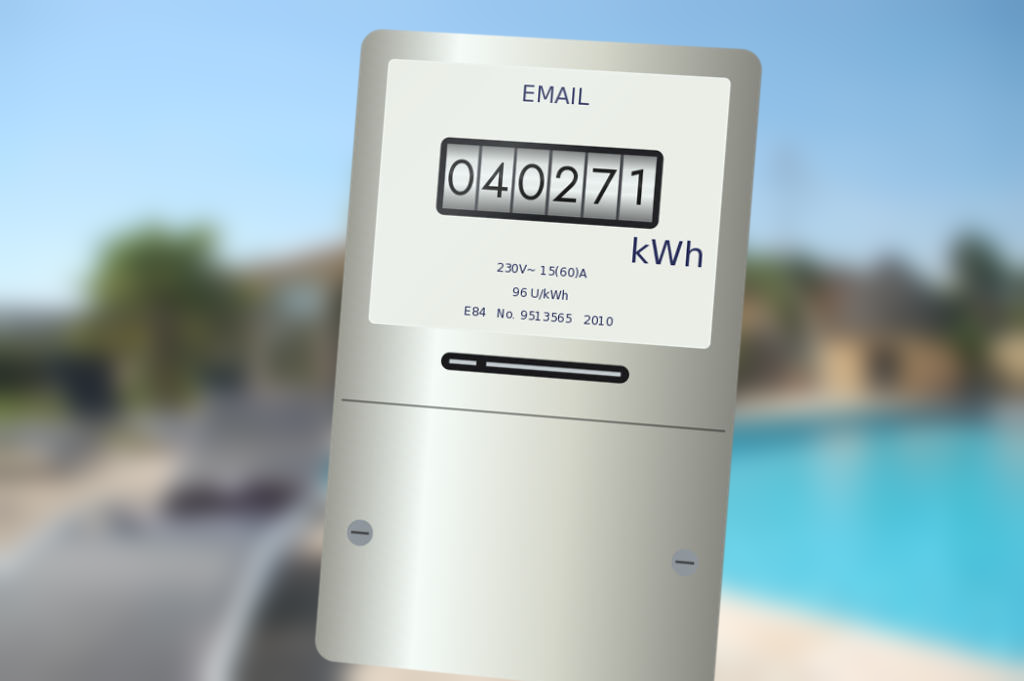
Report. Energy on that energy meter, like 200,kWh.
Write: 40271,kWh
